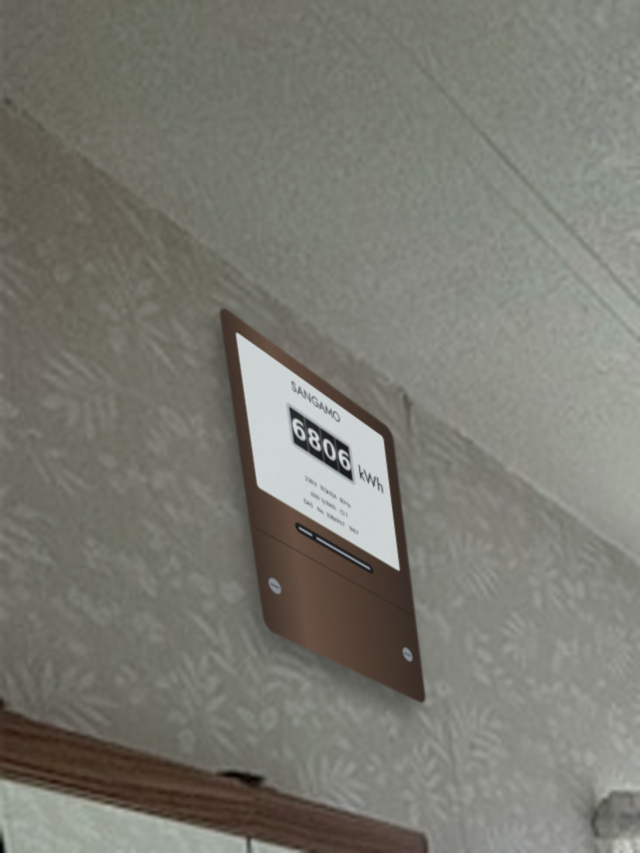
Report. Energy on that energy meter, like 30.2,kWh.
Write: 6806,kWh
